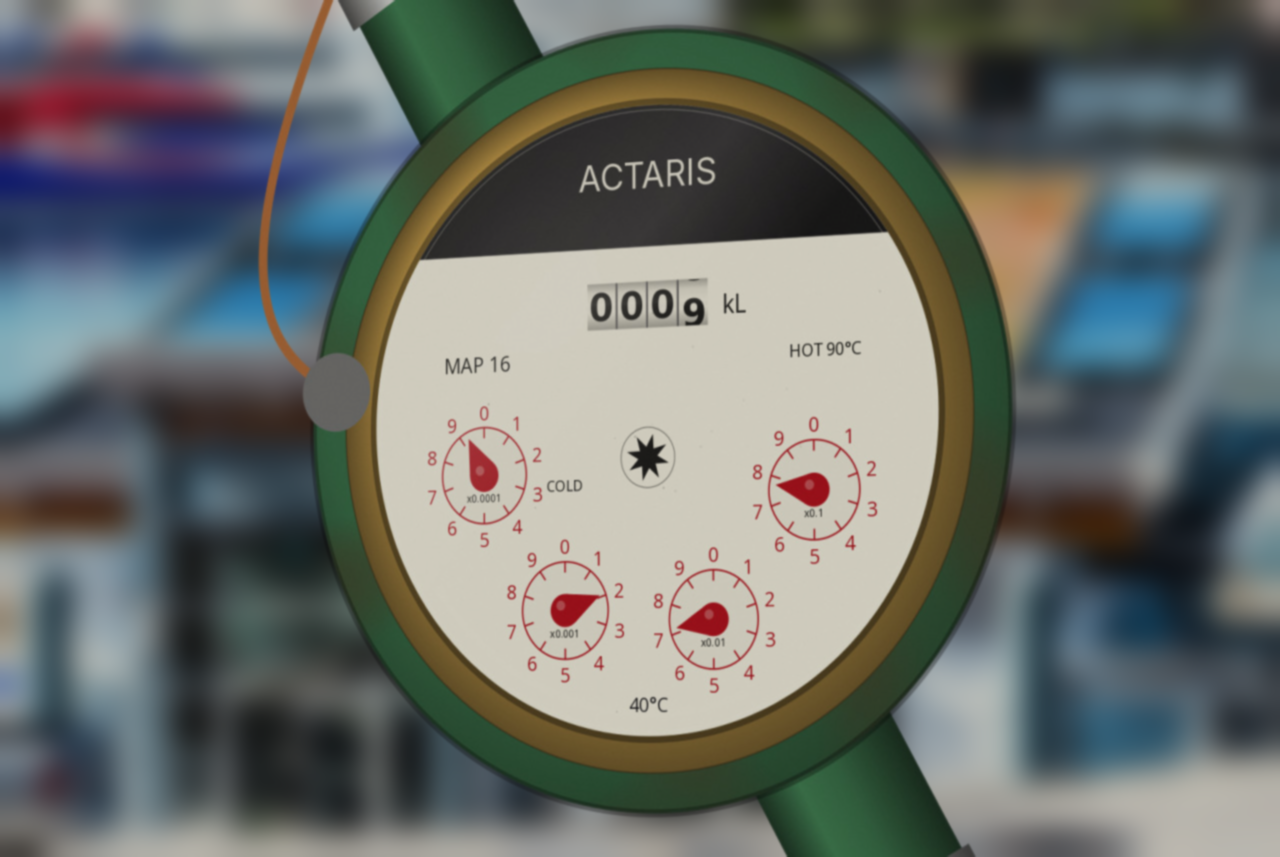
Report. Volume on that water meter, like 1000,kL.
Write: 8.7719,kL
